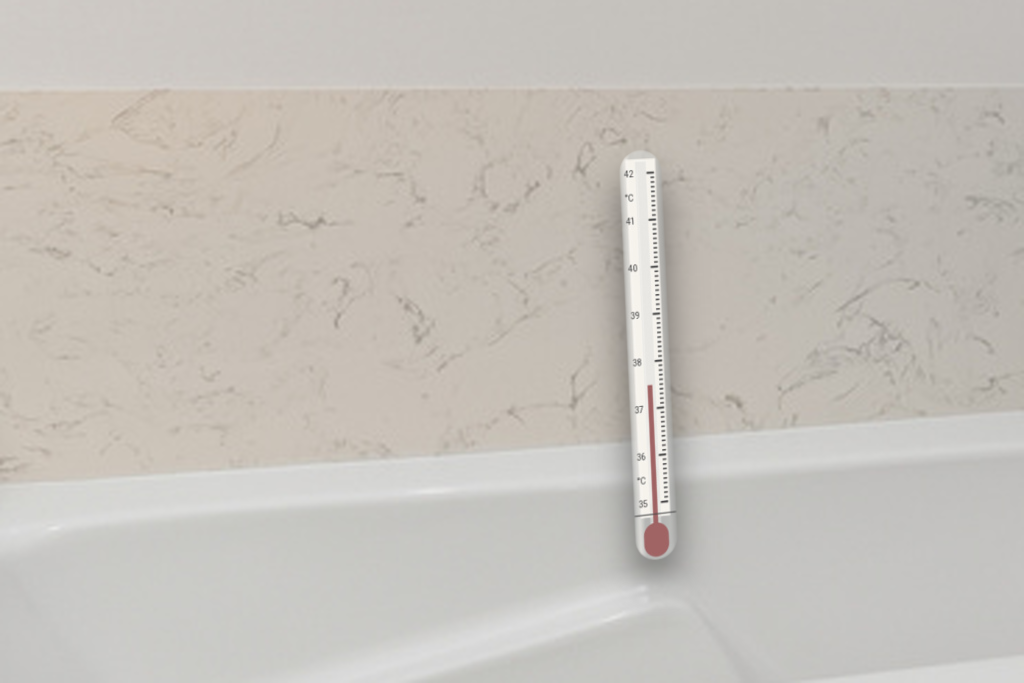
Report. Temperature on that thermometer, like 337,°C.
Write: 37.5,°C
